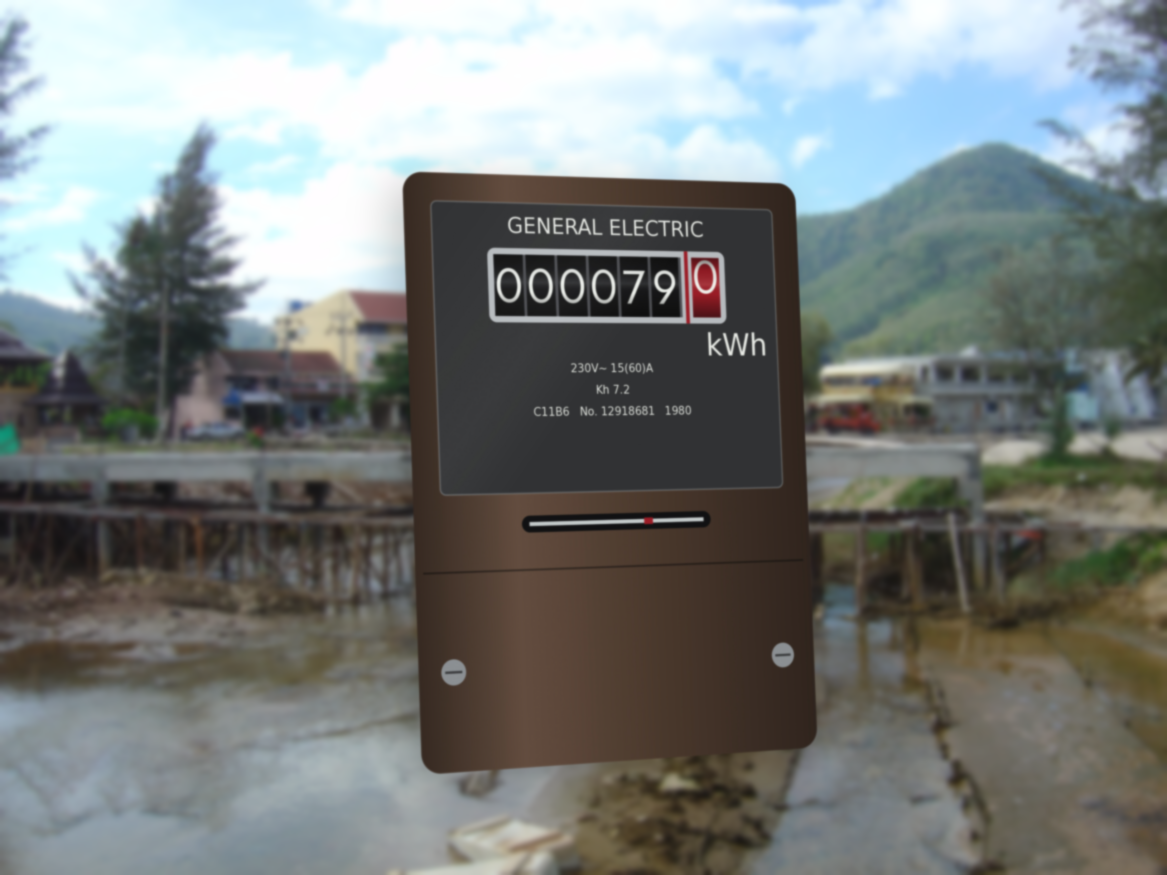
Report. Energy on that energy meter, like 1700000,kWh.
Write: 79.0,kWh
